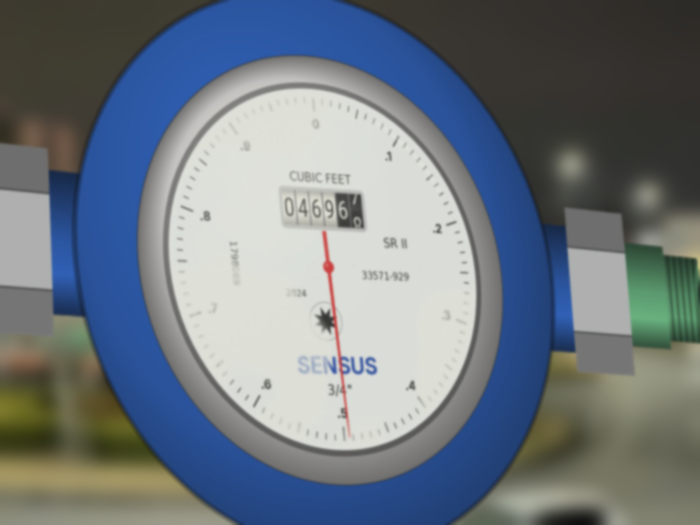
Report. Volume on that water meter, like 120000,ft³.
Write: 46967.49,ft³
